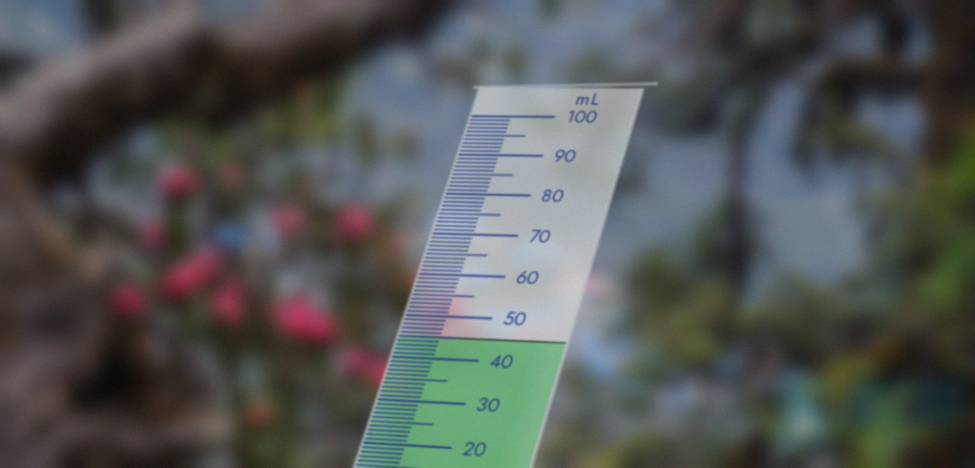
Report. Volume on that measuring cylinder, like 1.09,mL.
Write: 45,mL
